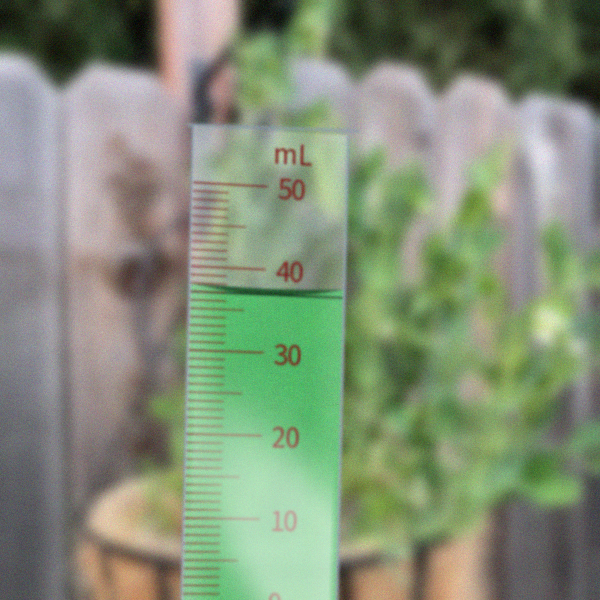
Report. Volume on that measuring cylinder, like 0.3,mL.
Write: 37,mL
